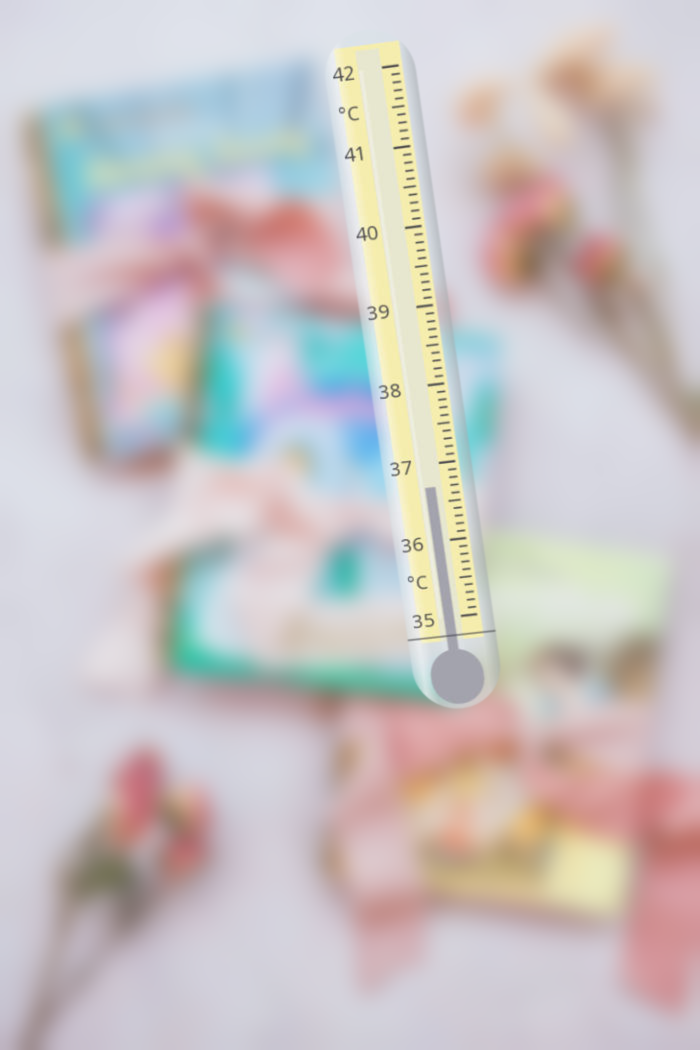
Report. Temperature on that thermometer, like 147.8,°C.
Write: 36.7,°C
